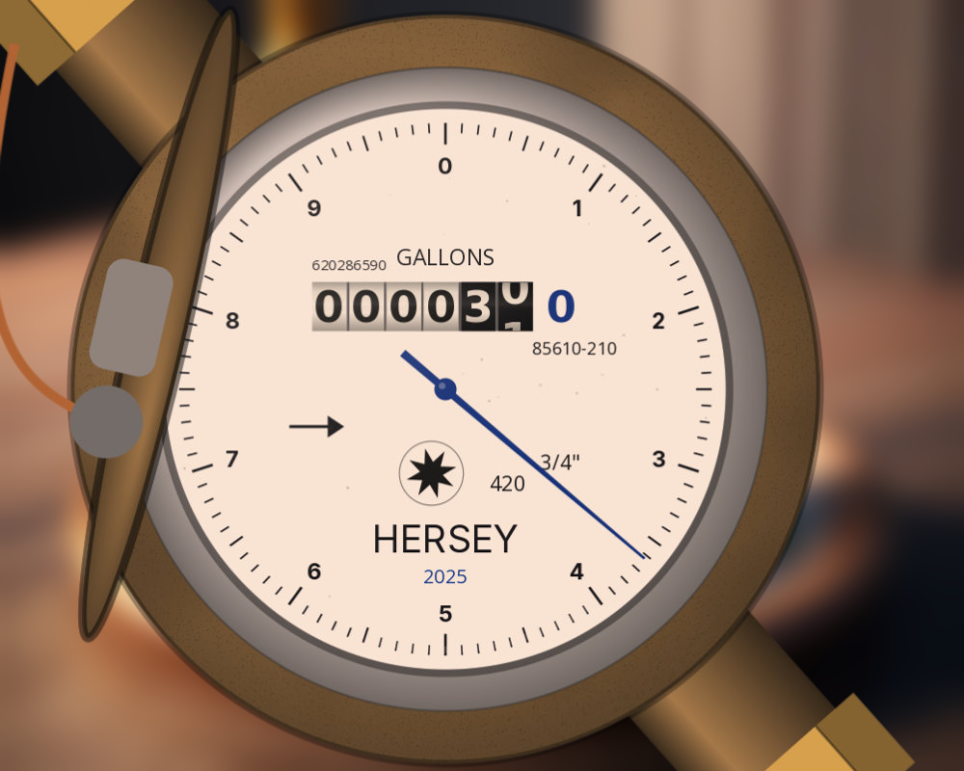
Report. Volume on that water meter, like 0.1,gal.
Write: 303.6,gal
